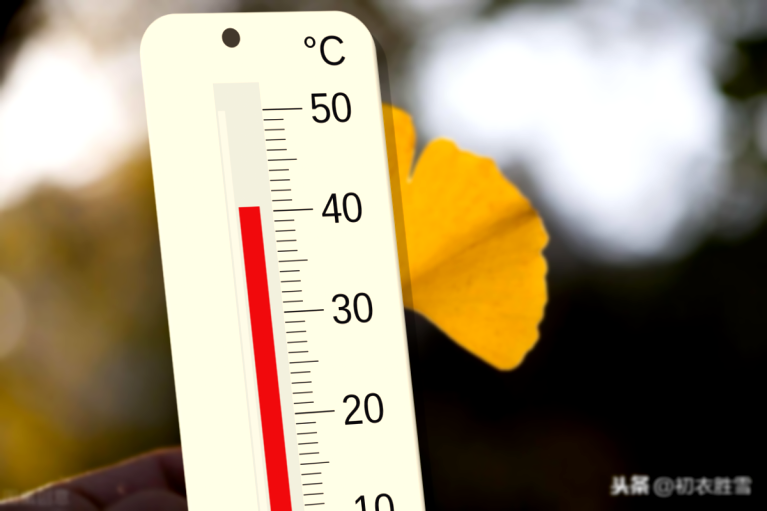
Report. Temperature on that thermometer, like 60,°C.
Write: 40.5,°C
